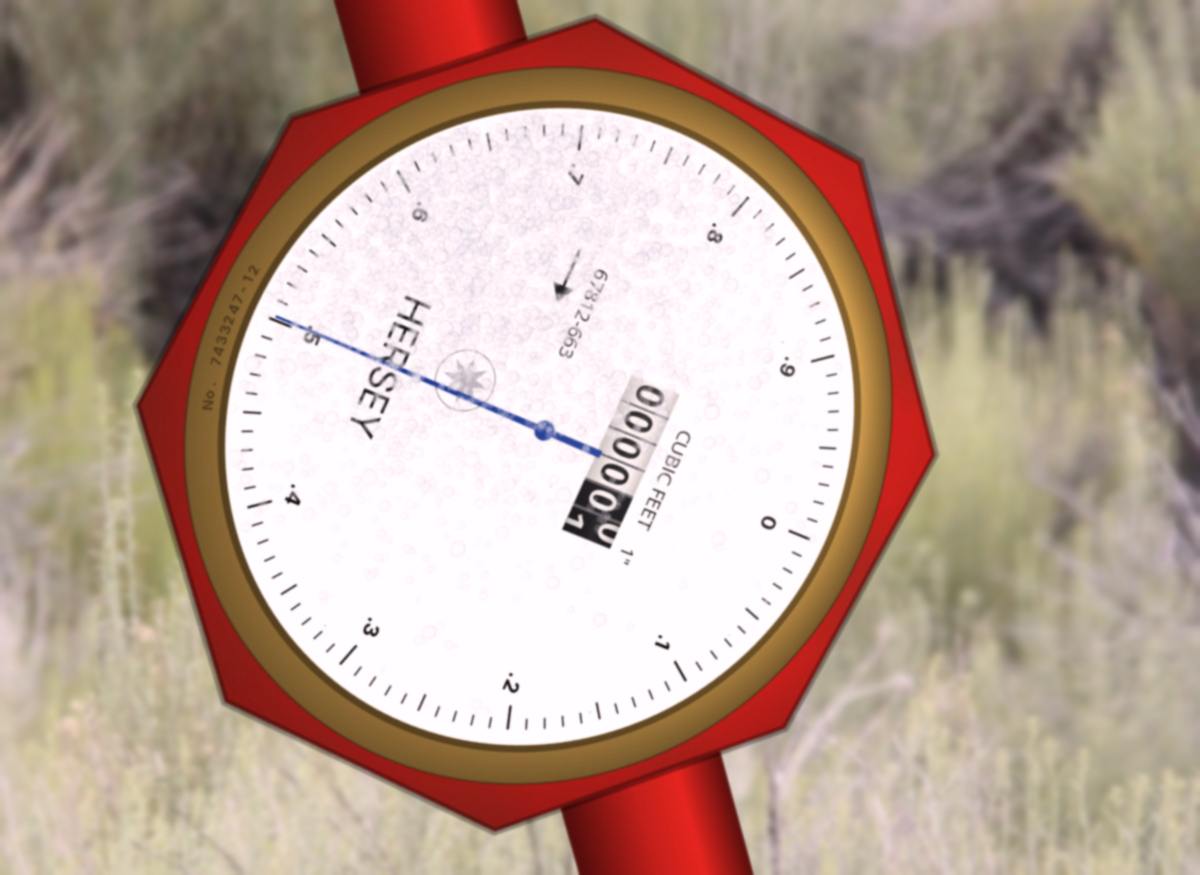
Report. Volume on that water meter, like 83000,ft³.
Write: 0.50,ft³
